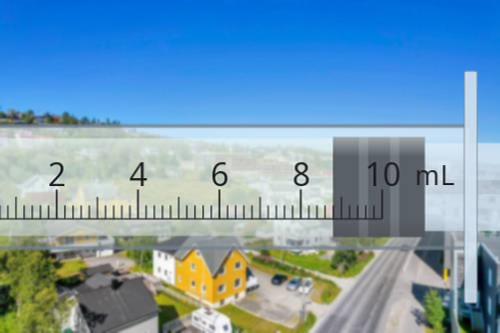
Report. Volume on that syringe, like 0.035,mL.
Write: 8.8,mL
